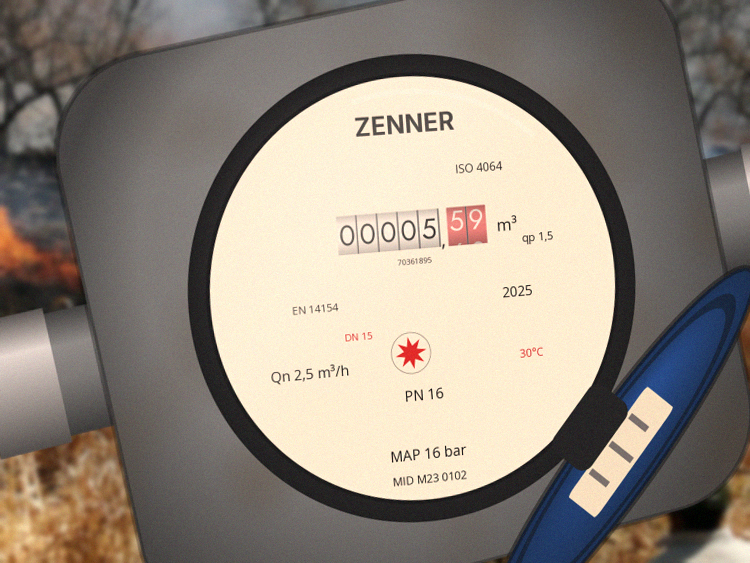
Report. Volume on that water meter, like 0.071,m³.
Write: 5.59,m³
